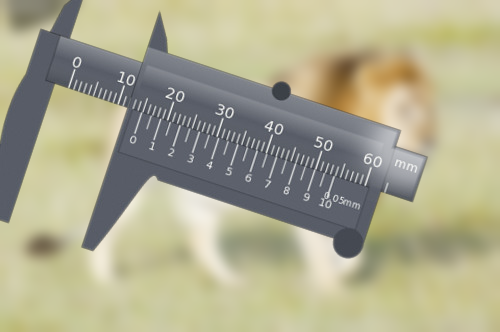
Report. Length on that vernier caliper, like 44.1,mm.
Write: 14.8,mm
